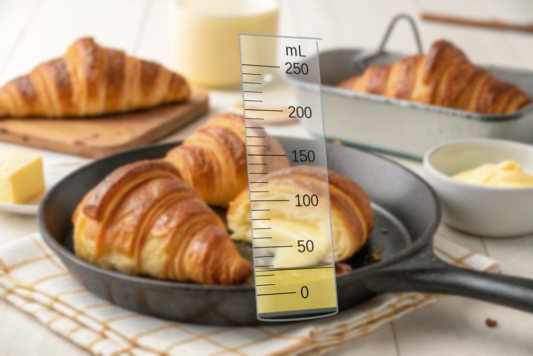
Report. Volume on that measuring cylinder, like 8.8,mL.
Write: 25,mL
